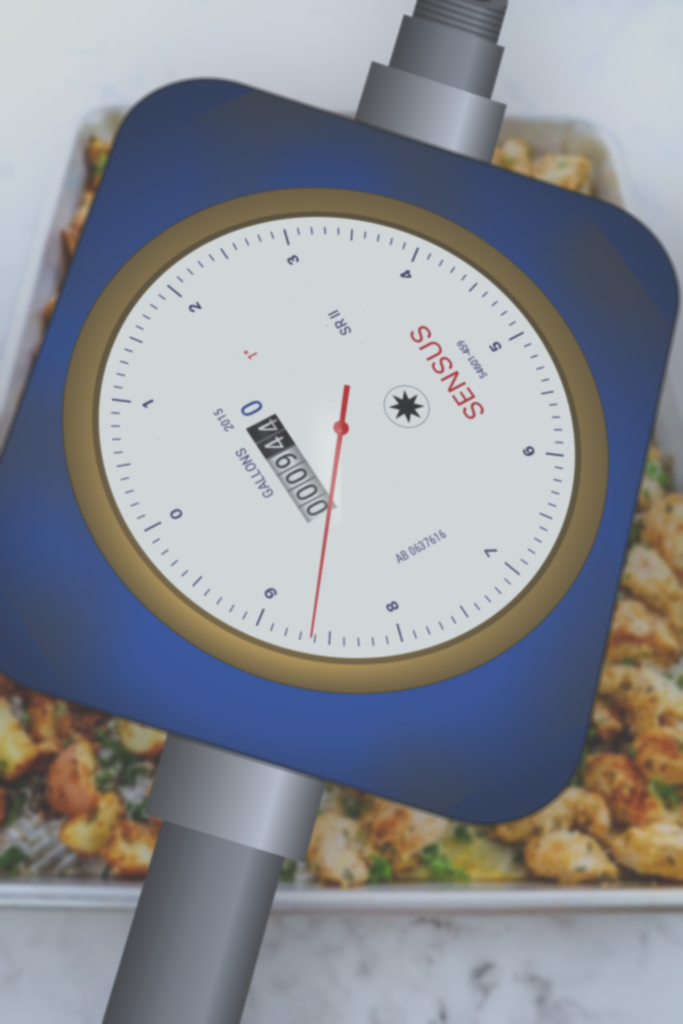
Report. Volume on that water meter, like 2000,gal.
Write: 9438.6,gal
